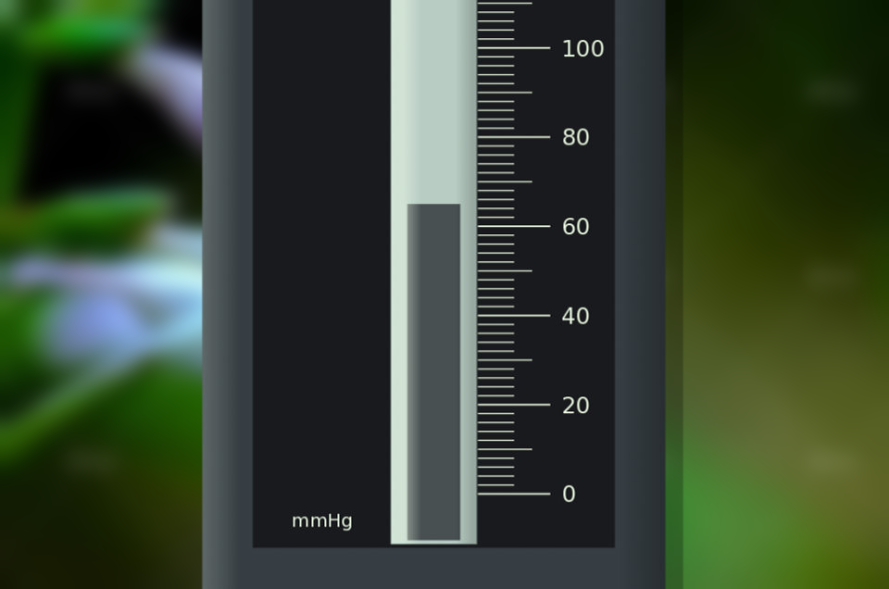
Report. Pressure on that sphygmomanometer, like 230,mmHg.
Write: 65,mmHg
